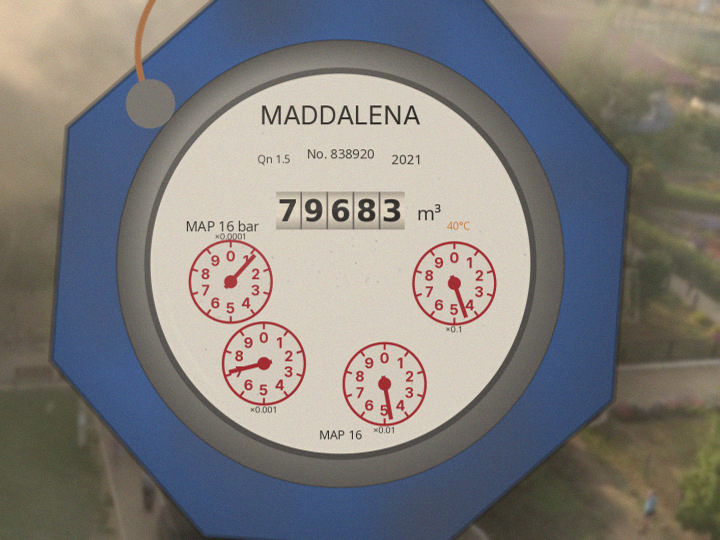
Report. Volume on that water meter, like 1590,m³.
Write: 79683.4471,m³
